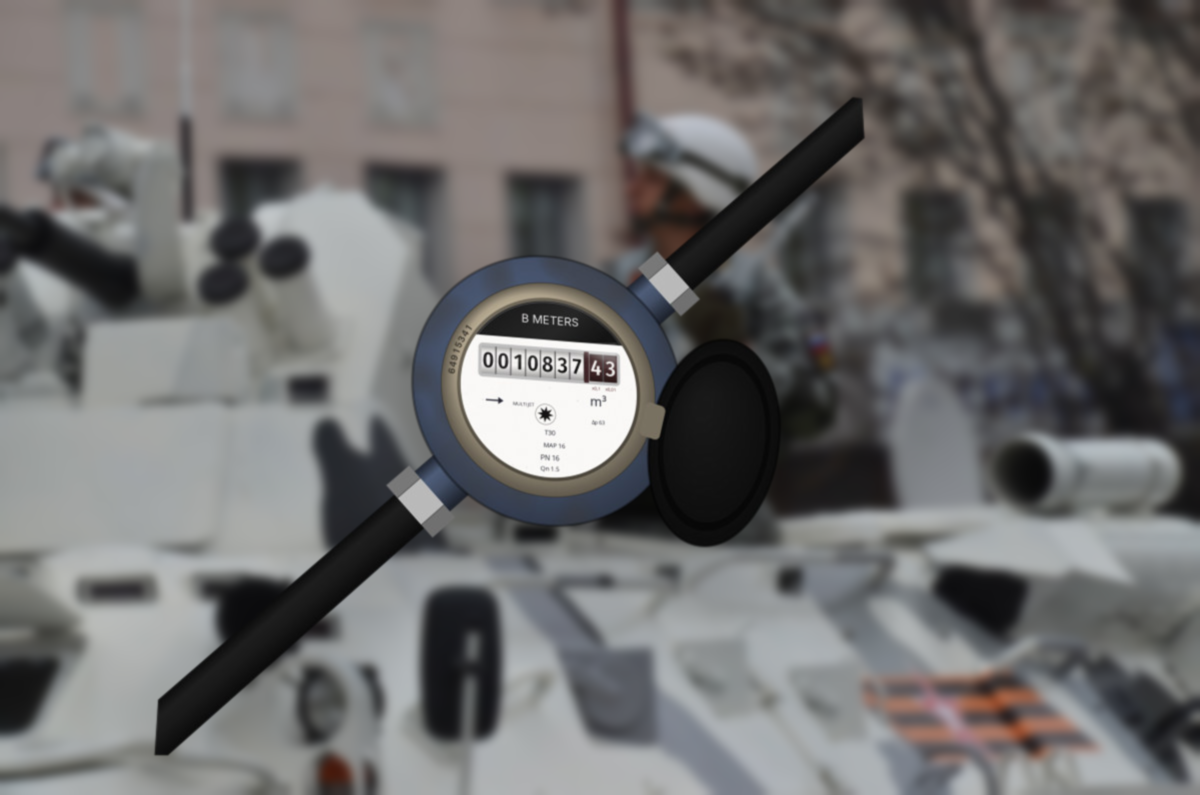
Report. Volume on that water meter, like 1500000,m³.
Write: 10837.43,m³
